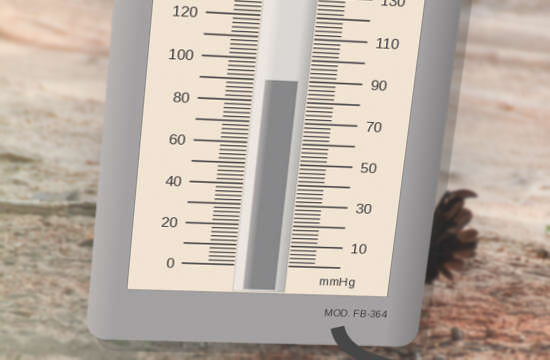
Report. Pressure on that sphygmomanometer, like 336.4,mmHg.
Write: 90,mmHg
